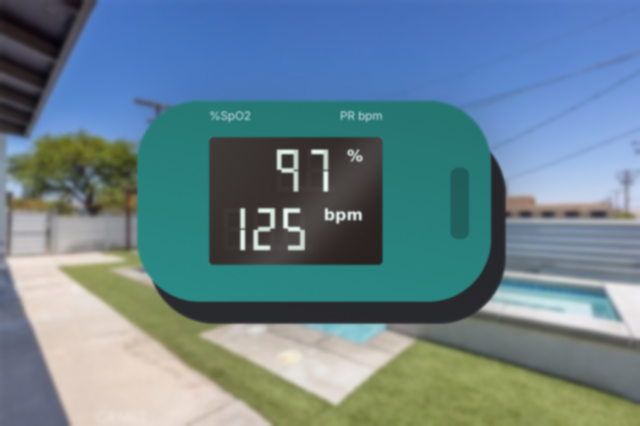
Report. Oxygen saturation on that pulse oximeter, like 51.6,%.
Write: 97,%
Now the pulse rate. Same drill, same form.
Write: 125,bpm
